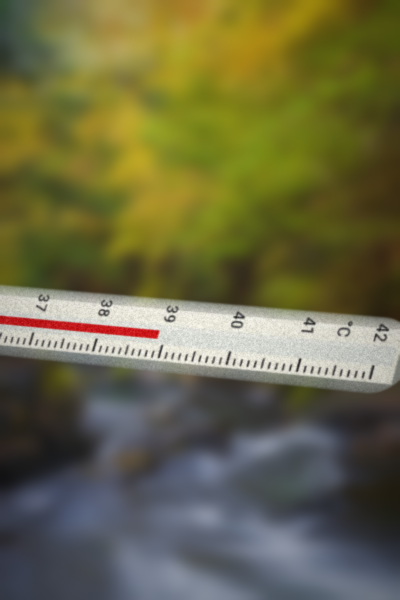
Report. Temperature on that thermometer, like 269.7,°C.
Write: 38.9,°C
